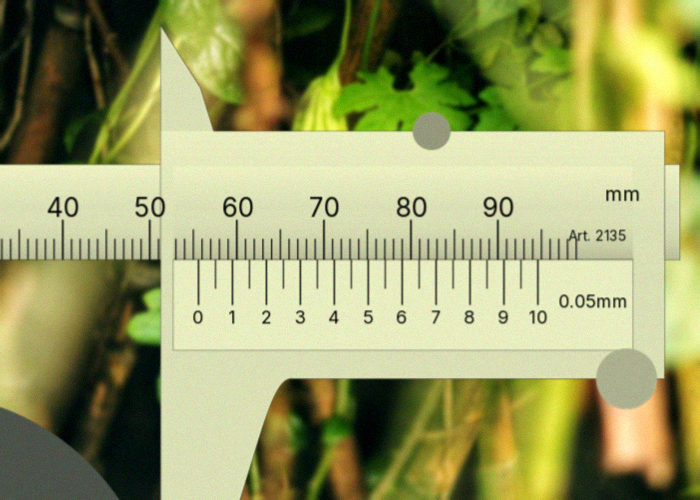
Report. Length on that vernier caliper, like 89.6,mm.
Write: 55.6,mm
